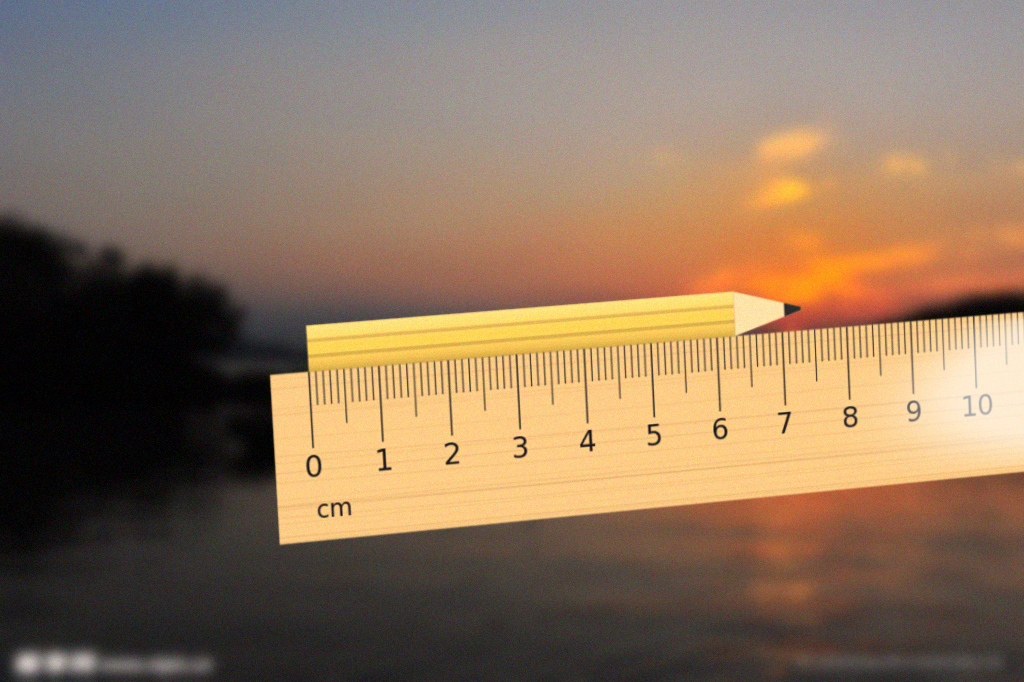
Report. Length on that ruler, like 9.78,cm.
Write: 7.3,cm
